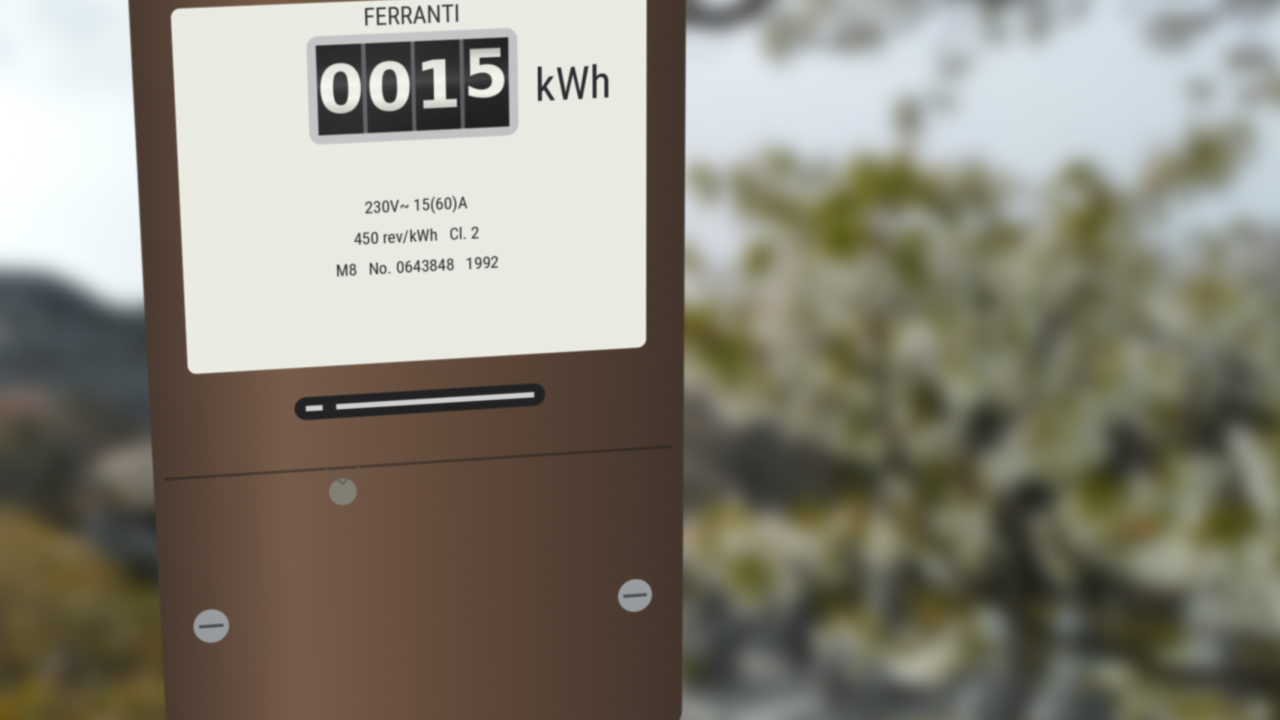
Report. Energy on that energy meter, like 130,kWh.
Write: 15,kWh
